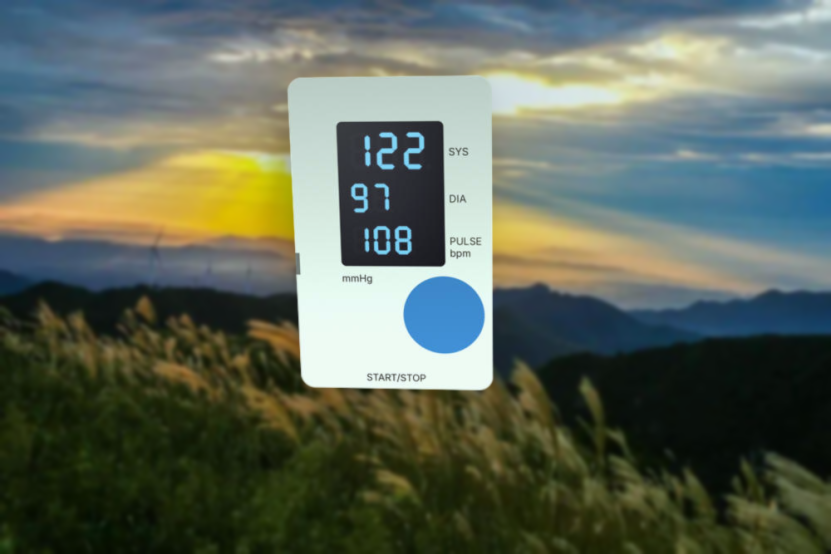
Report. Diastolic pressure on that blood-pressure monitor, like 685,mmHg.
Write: 97,mmHg
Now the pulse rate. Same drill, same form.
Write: 108,bpm
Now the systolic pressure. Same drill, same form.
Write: 122,mmHg
